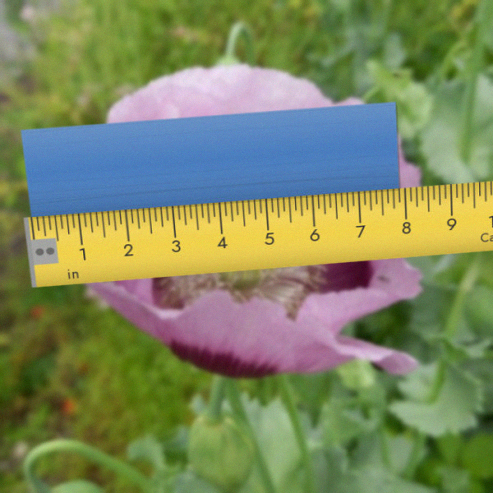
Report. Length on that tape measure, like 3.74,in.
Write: 7.875,in
